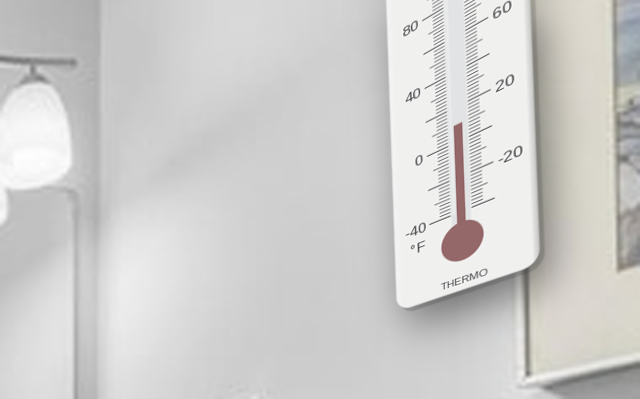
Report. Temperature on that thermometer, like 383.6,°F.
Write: 10,°F
